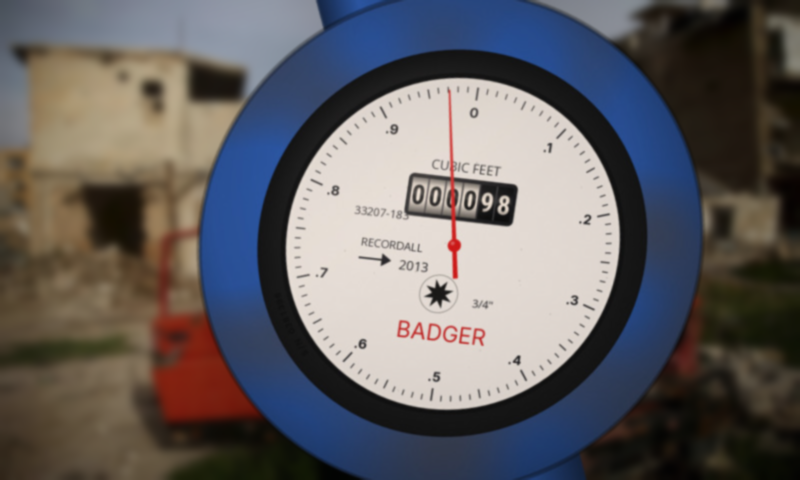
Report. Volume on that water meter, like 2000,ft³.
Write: 97.97,ft³
